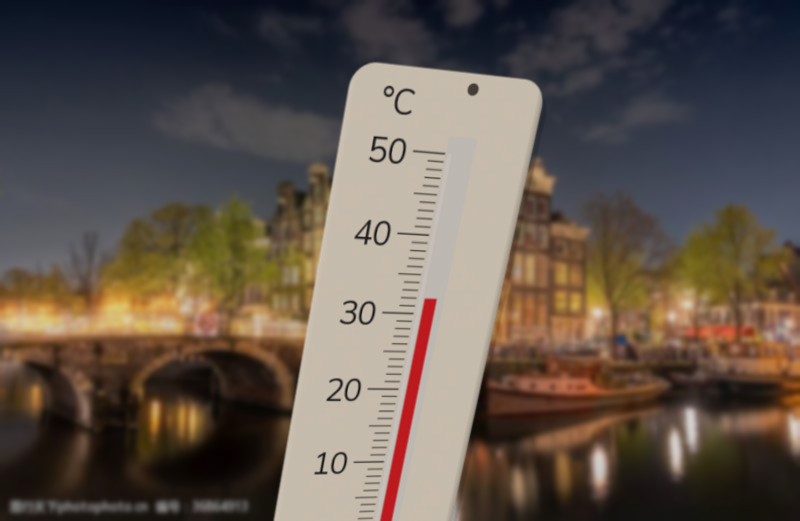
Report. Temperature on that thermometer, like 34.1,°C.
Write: 32,°C
